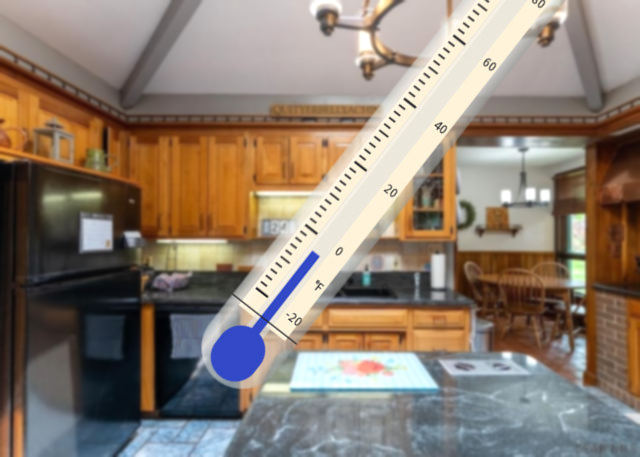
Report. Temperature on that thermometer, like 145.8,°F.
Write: -4,°F
